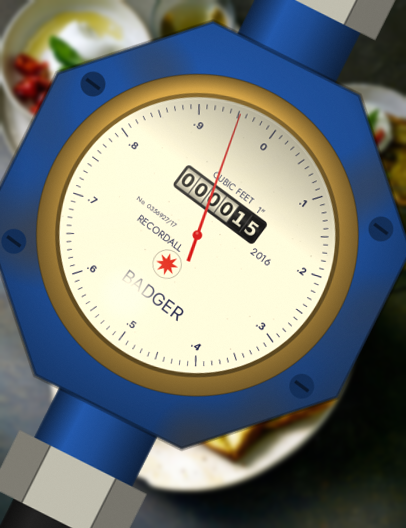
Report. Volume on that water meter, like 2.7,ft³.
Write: 14.95,ft³
